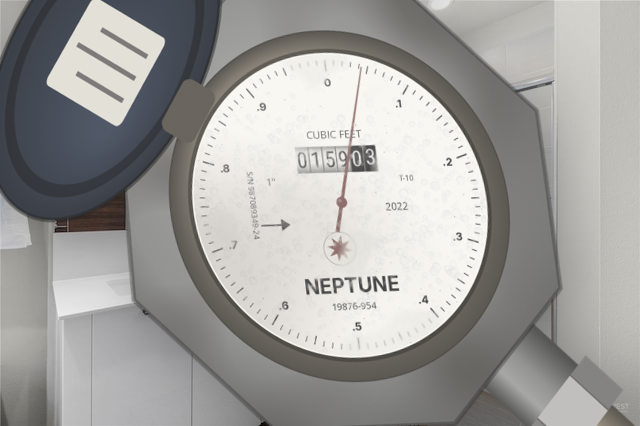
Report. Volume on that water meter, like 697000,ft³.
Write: 15903.04,ft³
